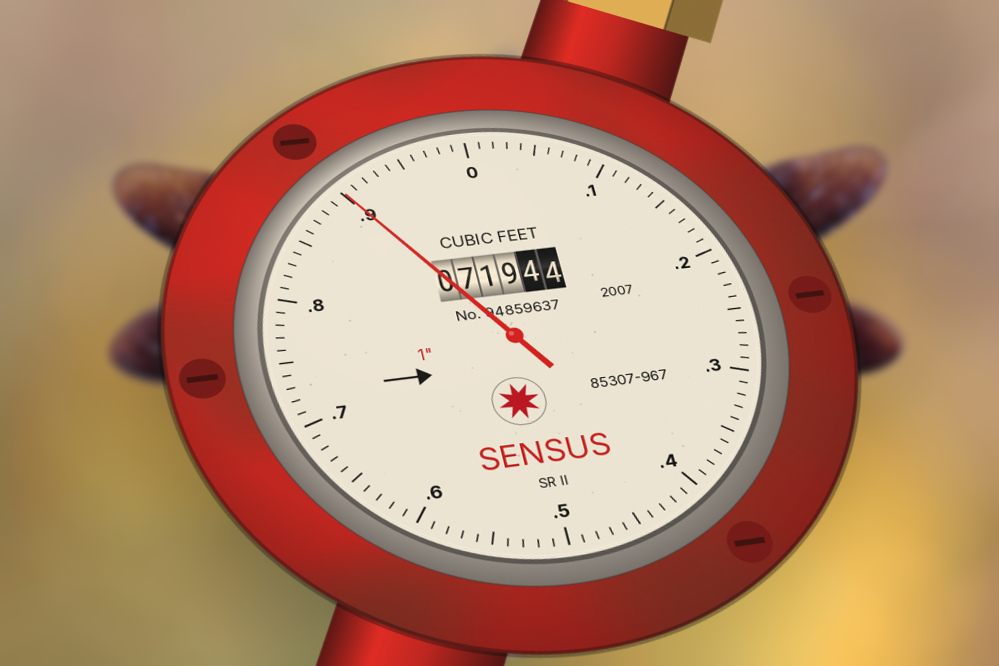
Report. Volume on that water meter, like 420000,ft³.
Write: 71943.90,ft³
